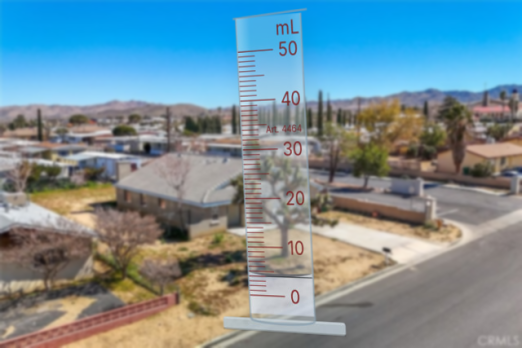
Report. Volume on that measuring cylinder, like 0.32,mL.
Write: 4,mL
